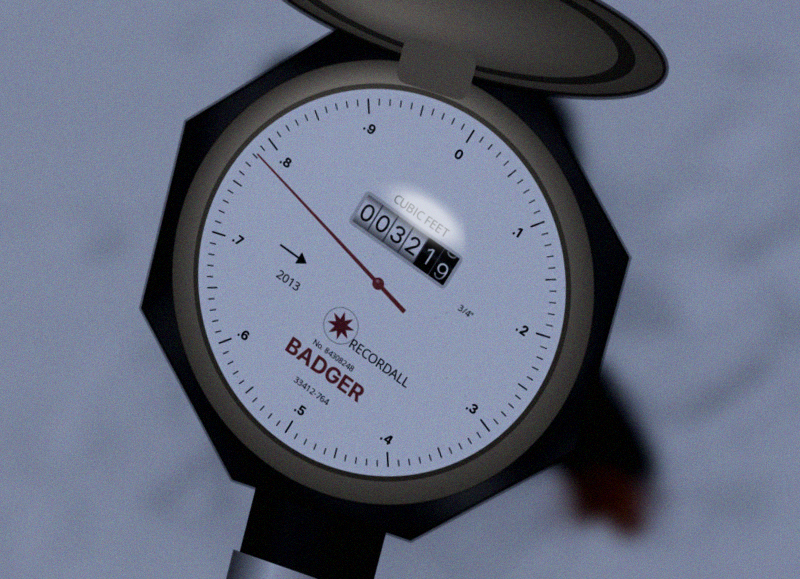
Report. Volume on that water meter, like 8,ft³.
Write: 3218.78,ft³
